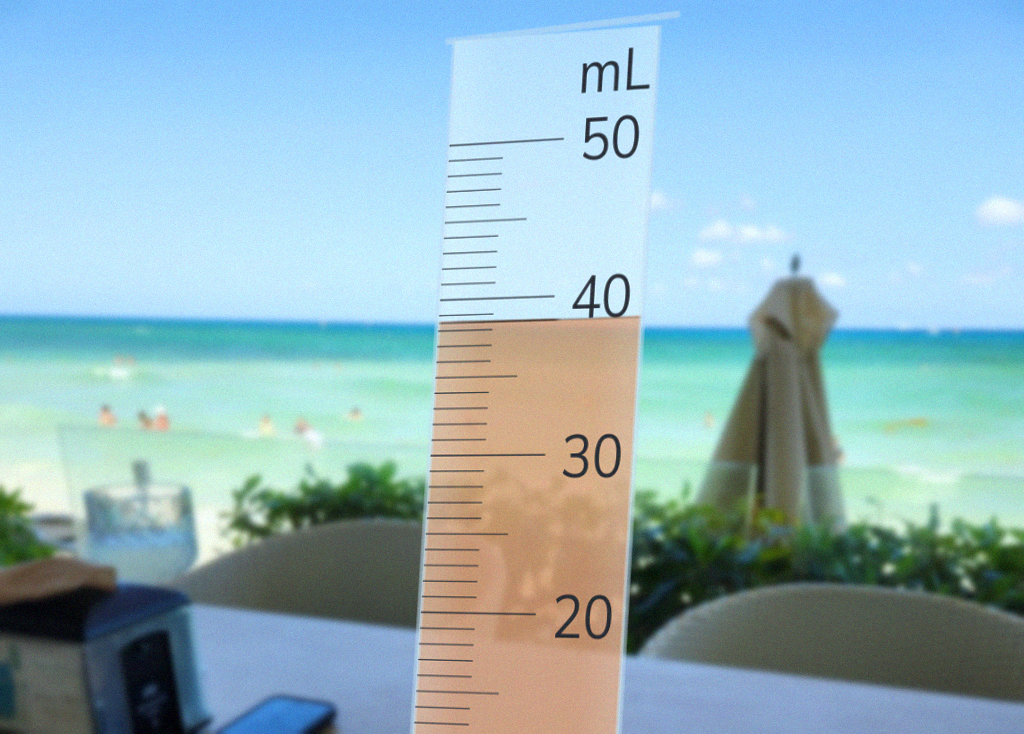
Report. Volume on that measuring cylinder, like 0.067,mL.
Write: 38.5,mL
